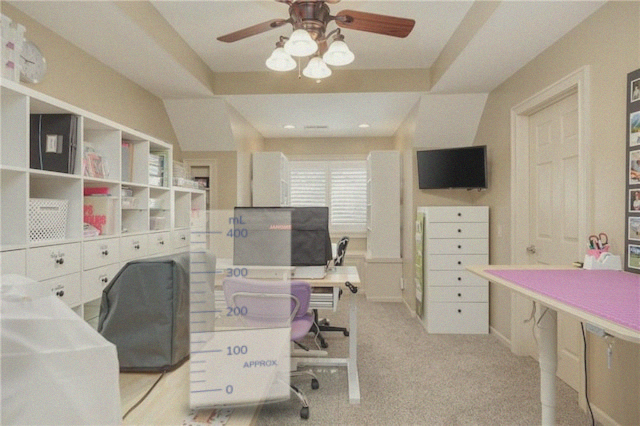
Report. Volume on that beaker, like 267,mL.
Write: 150,mL
